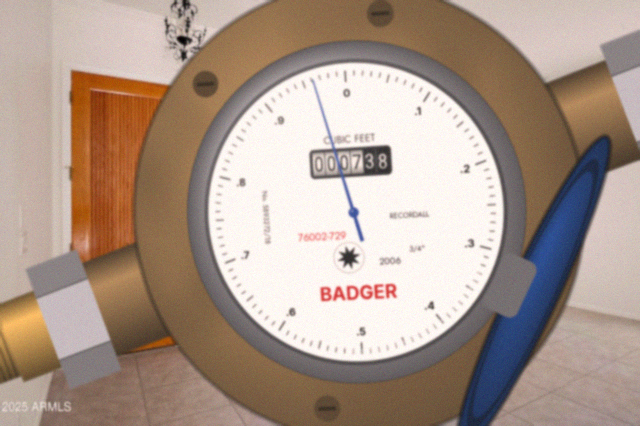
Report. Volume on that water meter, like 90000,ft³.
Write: 737.96,ft³
